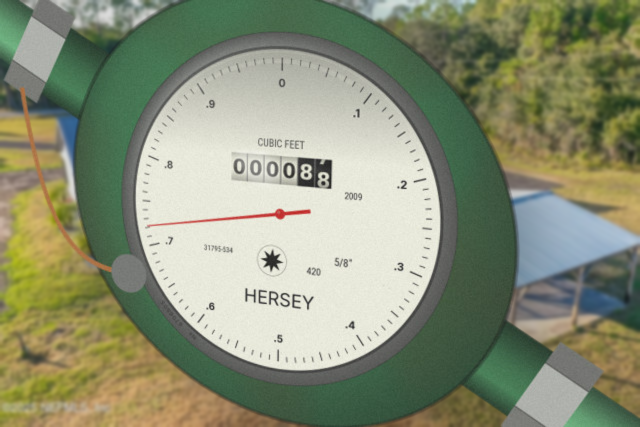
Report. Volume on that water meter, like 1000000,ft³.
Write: 87.72,ft³
